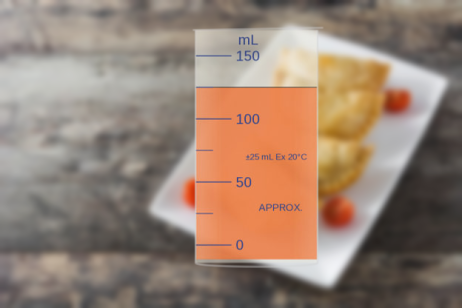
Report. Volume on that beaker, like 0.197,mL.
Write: 125,mL
